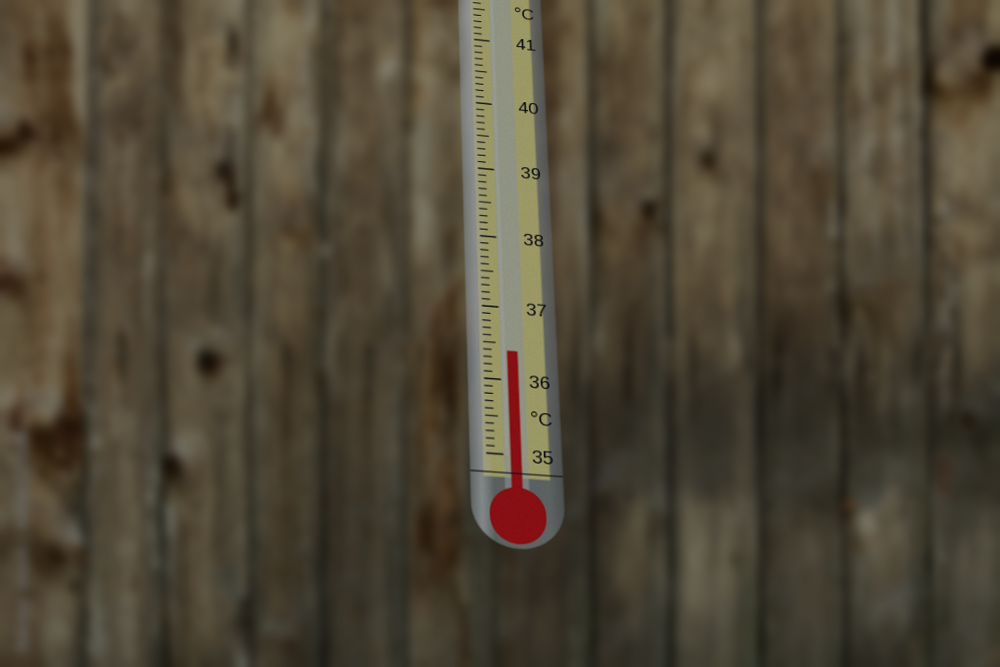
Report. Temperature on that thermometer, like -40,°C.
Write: 36.4,°C
